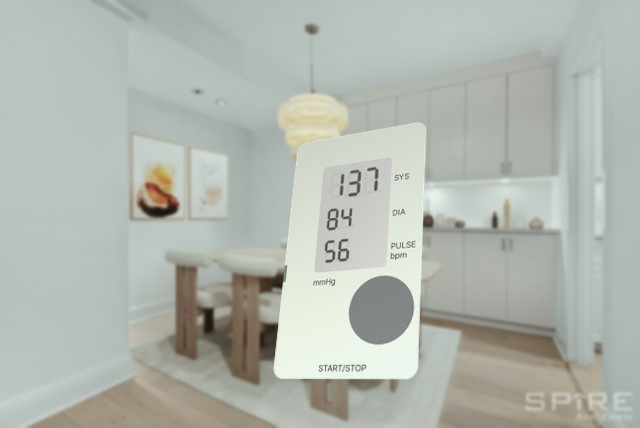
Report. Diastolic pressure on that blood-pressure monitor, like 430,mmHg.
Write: 84,mmHg
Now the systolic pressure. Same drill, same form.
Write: 137,mmHg
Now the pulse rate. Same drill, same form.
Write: 56,bpm
